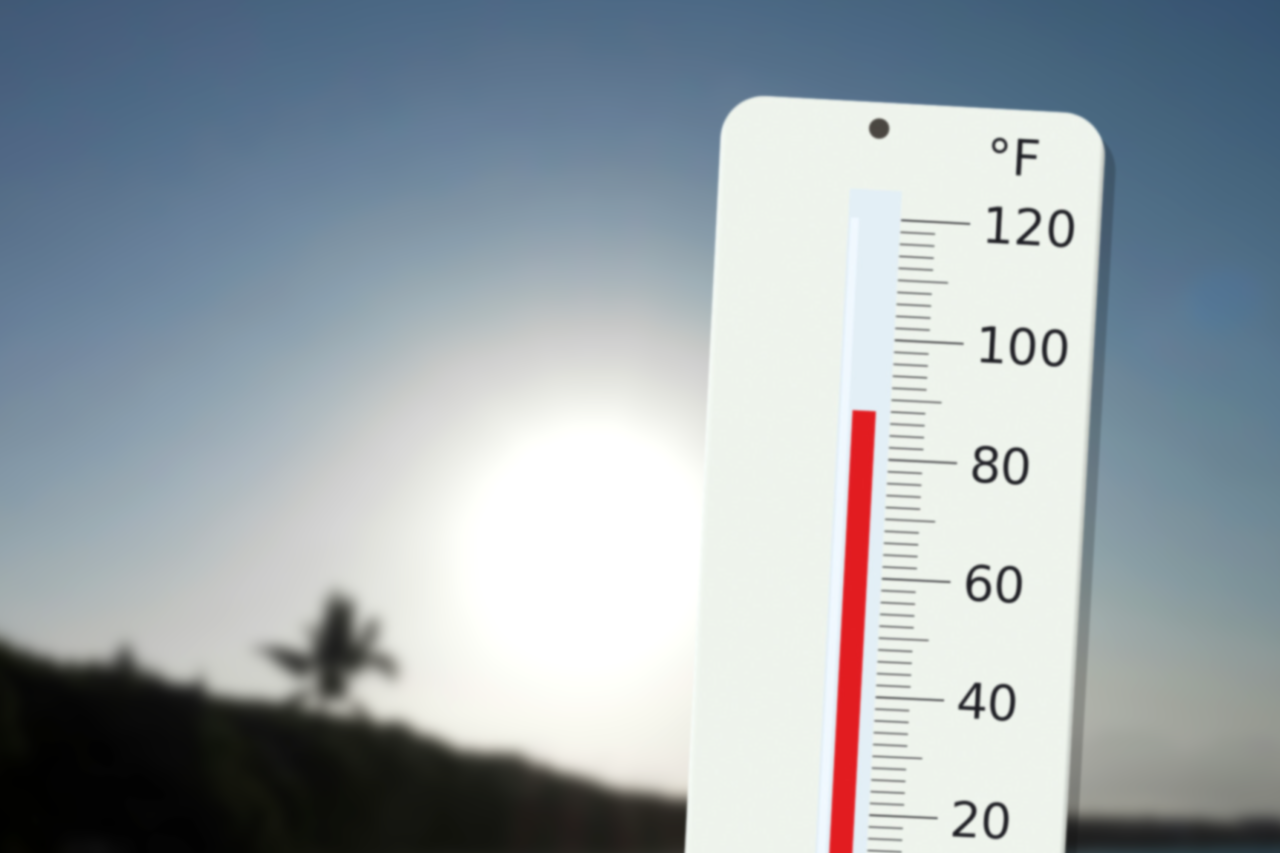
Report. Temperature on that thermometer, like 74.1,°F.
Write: 88,°F
